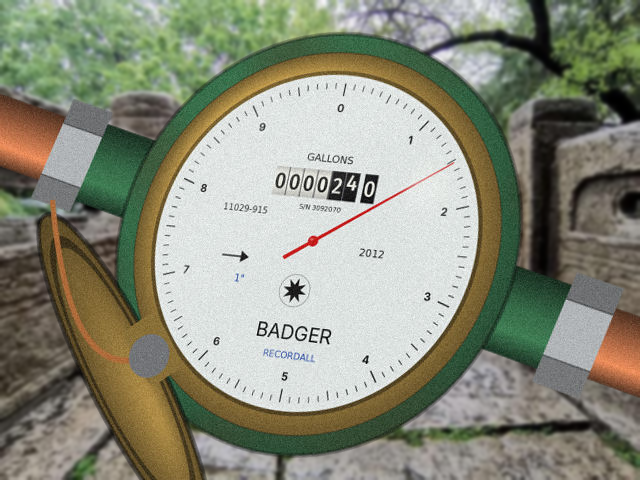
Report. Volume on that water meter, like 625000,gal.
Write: 241.5,gal
